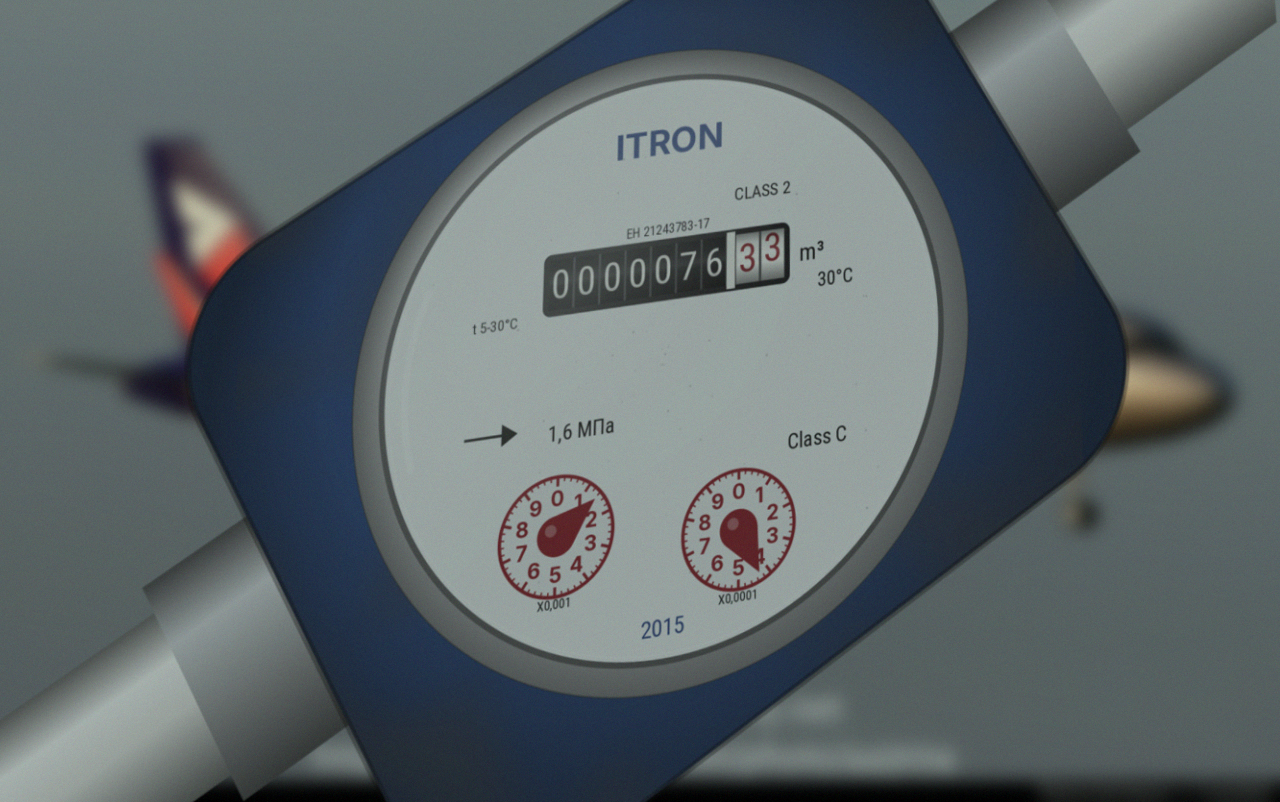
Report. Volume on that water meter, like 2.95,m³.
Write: 76.3314,m³
